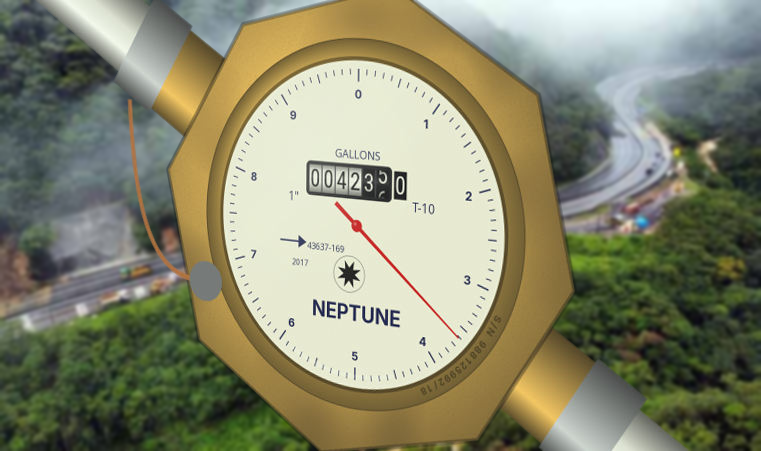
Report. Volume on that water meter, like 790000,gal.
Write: 42353.6,gal
